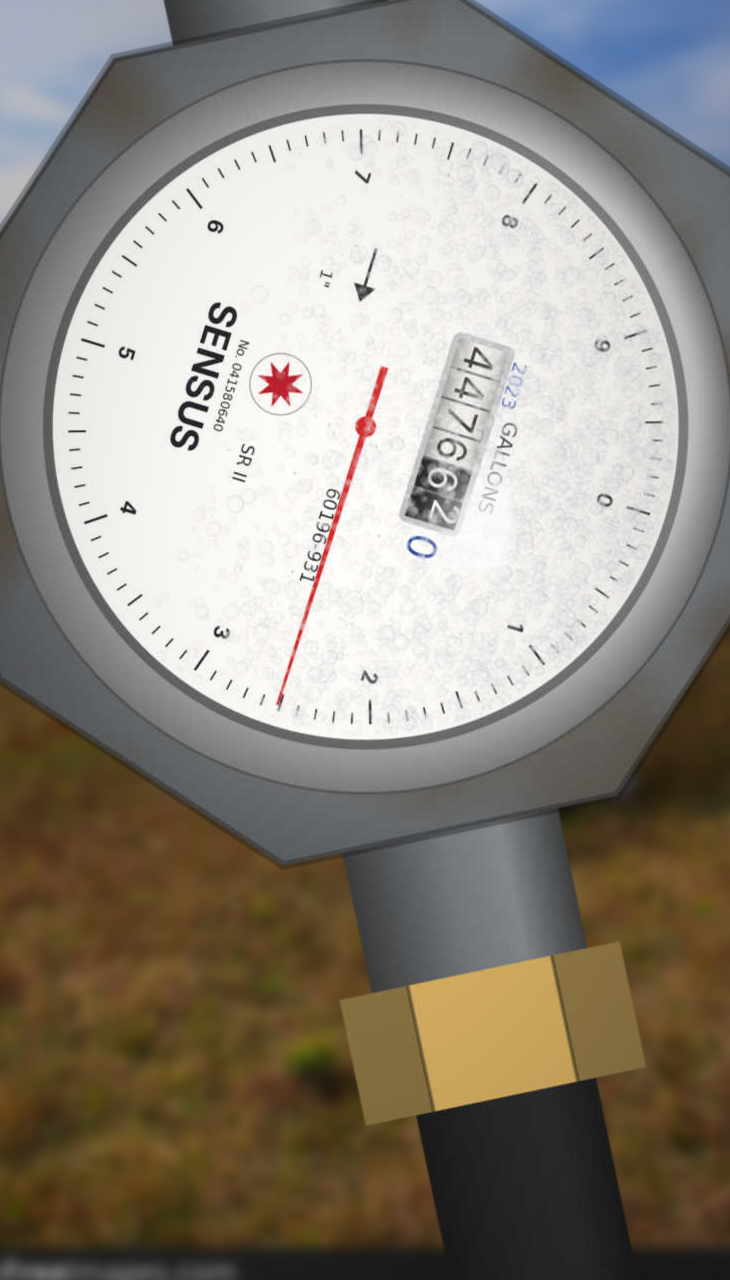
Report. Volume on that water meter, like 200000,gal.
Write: 4476622.5,gal
